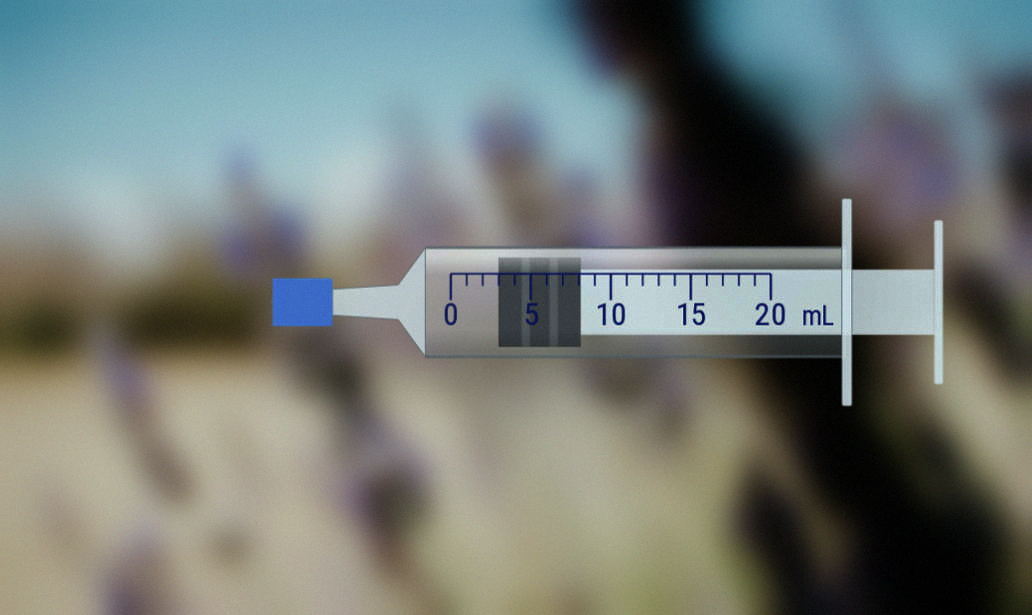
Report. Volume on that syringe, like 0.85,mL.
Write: 3,mL
